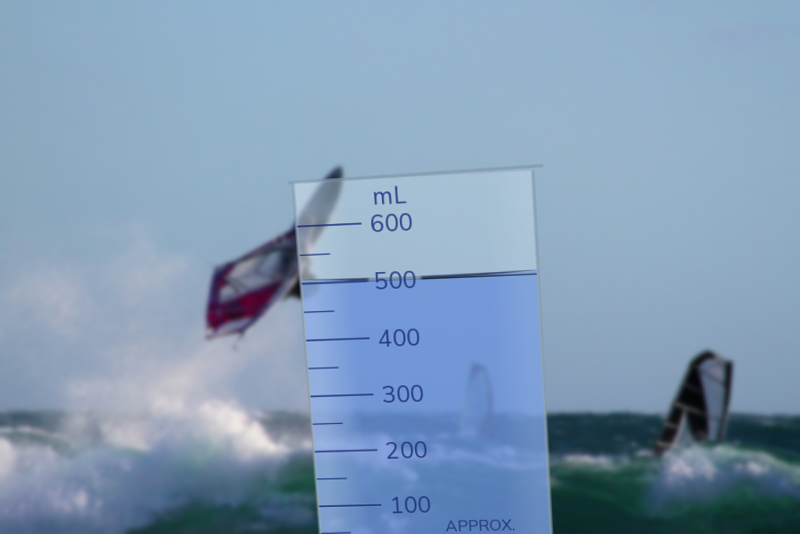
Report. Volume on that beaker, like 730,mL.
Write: 500,mL
